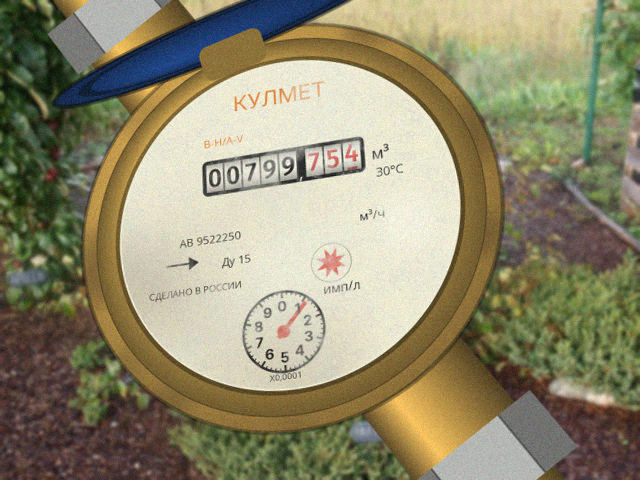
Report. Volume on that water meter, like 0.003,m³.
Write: 799.7541,m³
